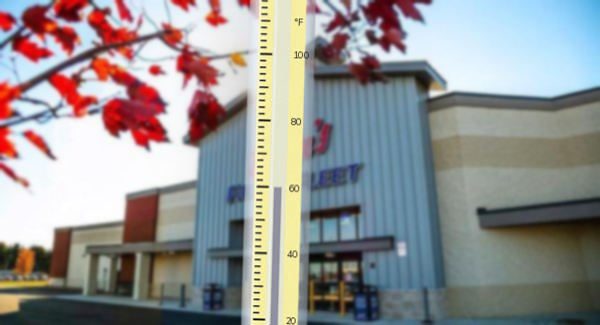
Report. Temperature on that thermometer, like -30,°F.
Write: 60,°F
